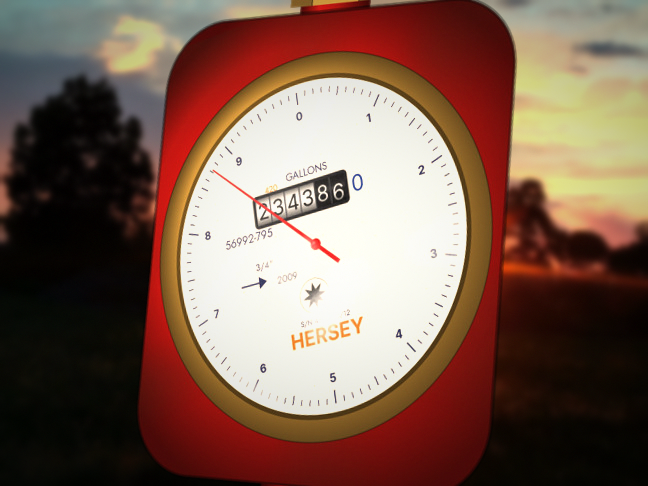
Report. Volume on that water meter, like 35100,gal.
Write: 2343858.7,gal
